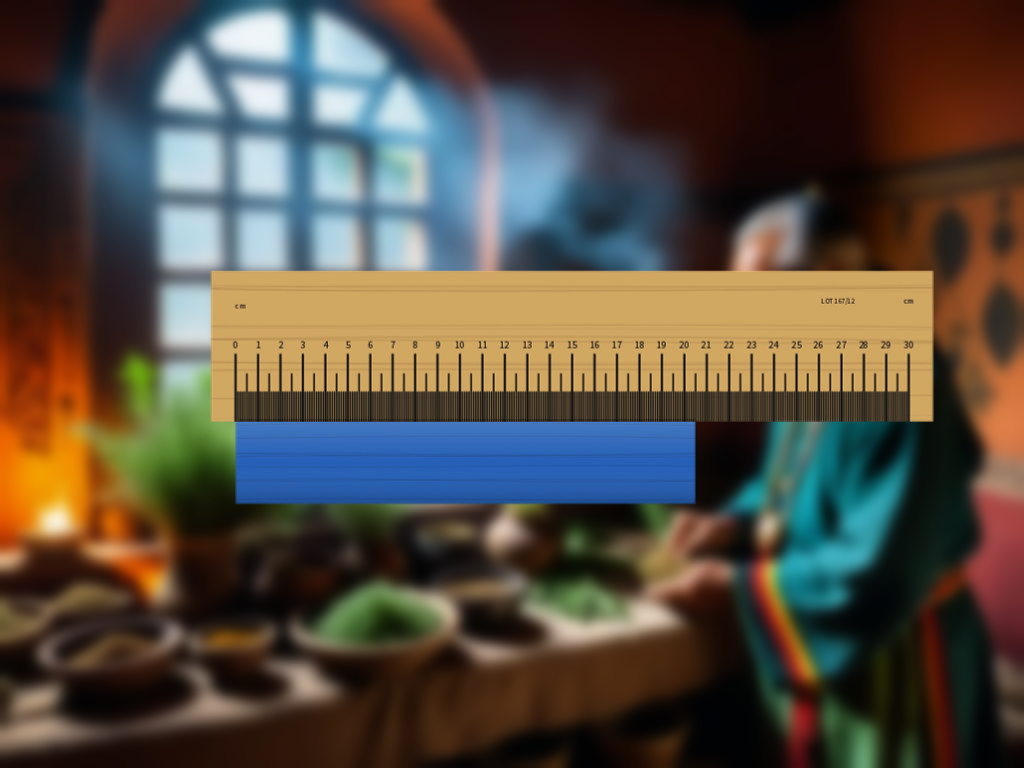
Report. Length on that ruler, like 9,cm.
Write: 20.5,cm
